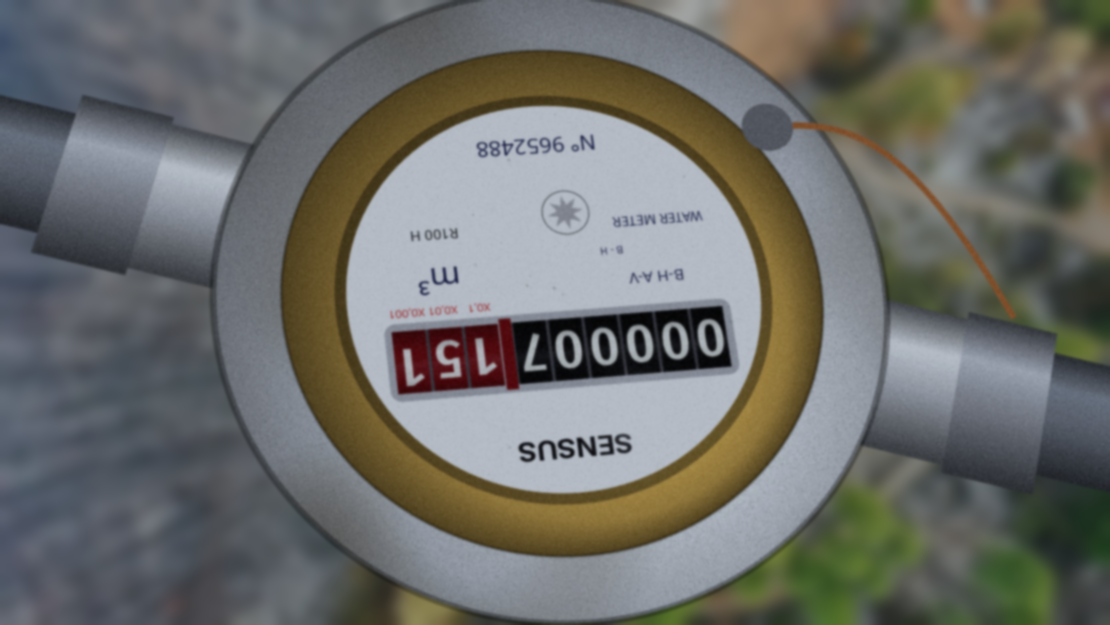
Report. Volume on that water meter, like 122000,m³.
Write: 7.151,m³
